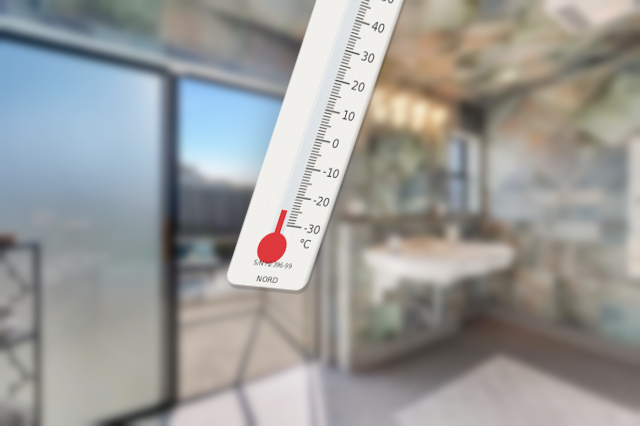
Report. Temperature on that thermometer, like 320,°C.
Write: -25,°C
